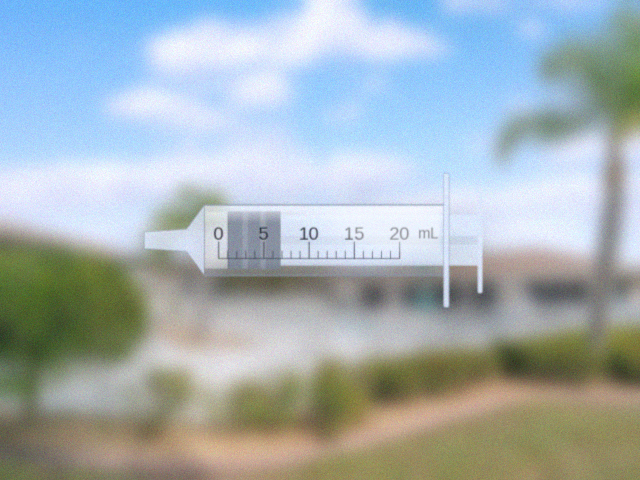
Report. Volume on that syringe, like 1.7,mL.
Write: 1,mL
